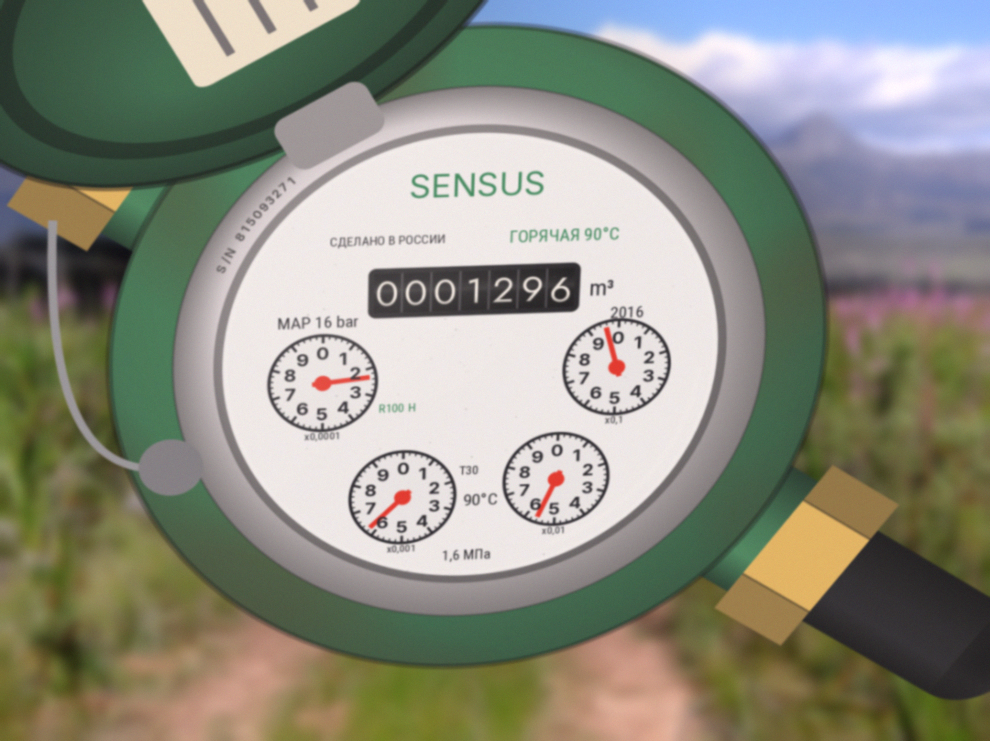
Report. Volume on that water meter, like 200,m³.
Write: 1295.9562,m³
